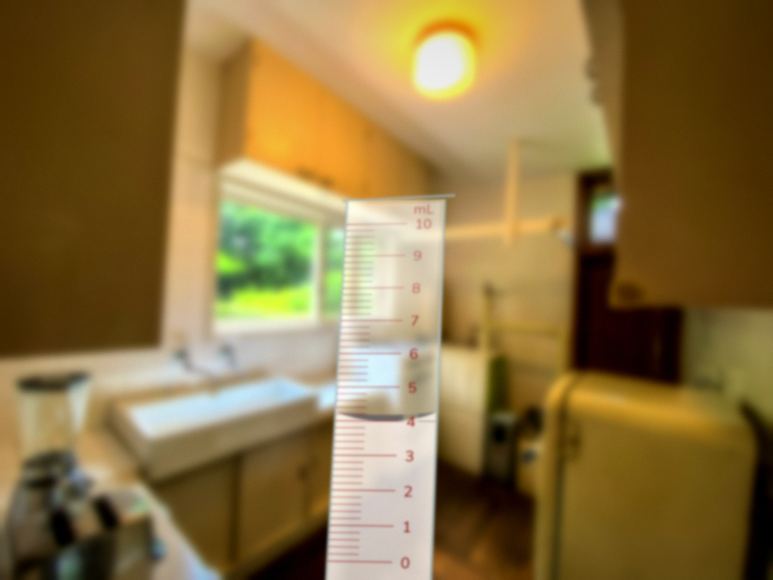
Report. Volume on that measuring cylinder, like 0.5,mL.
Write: 4,mL
